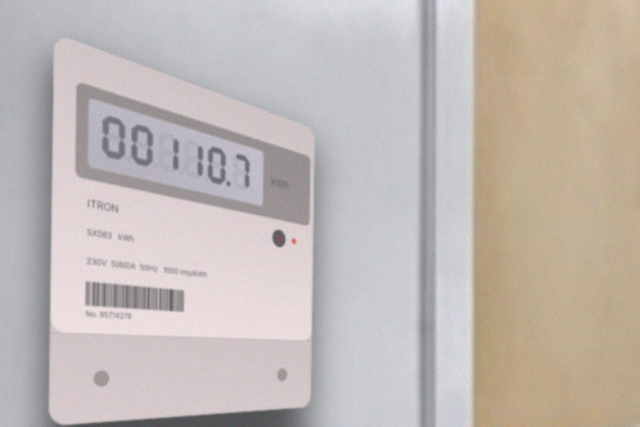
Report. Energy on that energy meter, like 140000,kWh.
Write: 110.7,kWh
